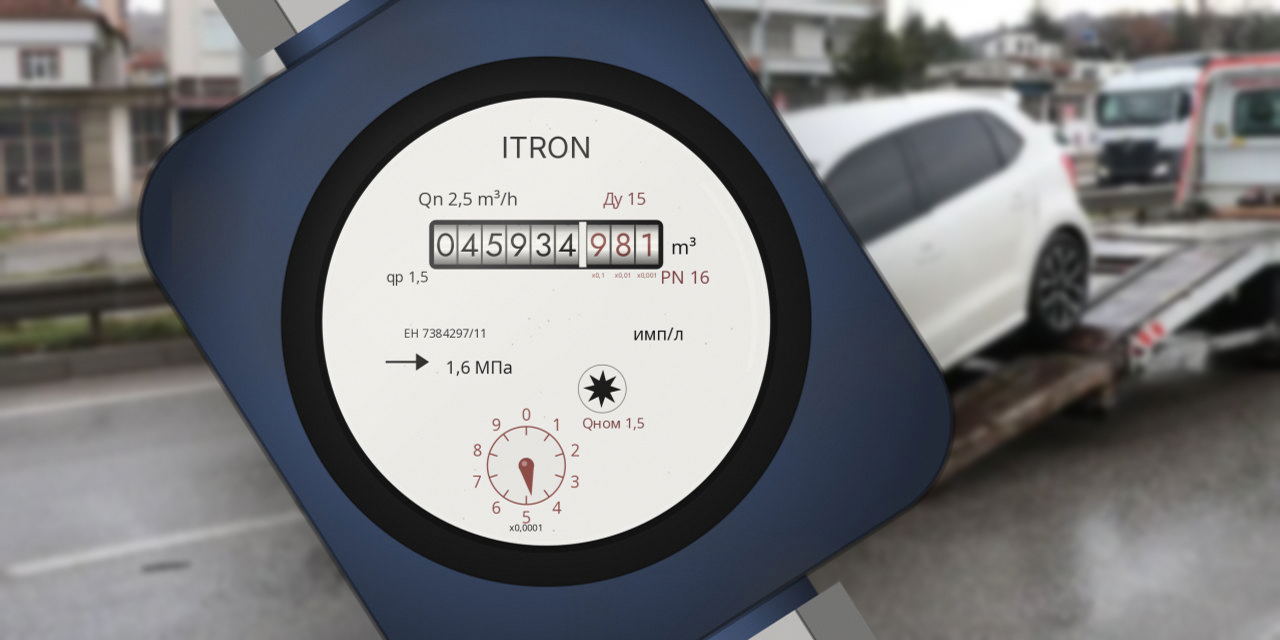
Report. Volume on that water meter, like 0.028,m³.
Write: 45934.9814,m³
